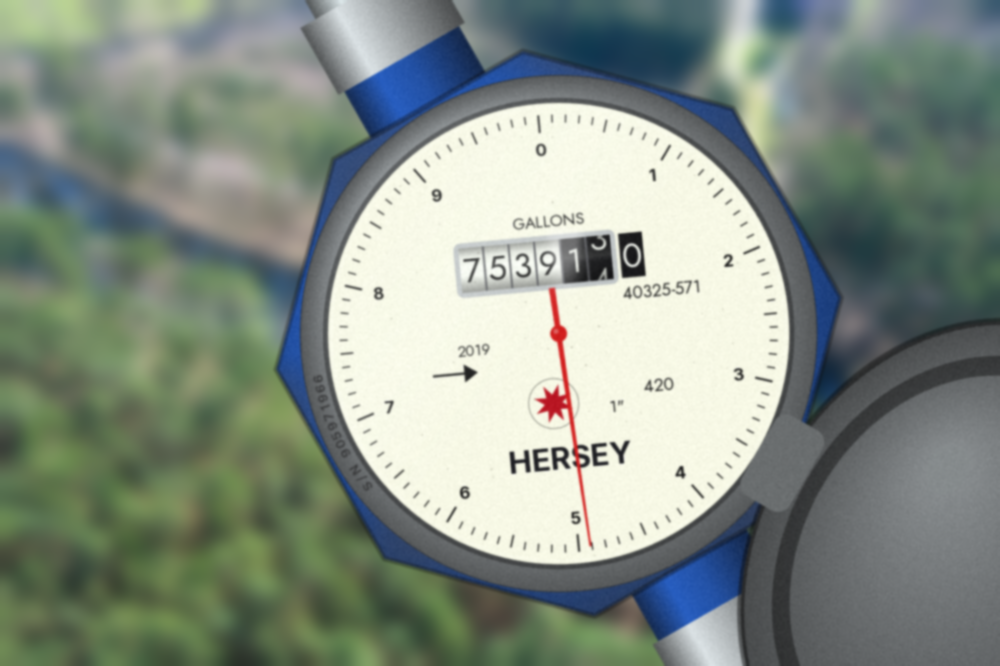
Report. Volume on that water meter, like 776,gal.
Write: 7539134.9,gal
